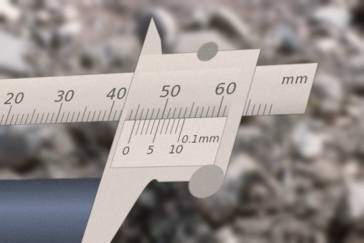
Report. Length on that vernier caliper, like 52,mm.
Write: 45.2,mm
